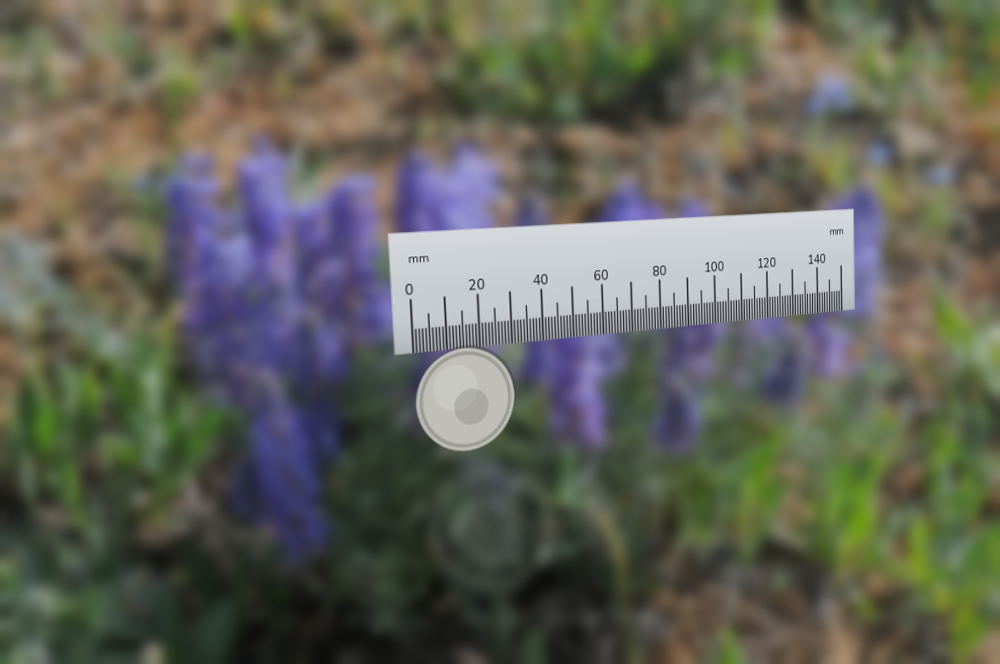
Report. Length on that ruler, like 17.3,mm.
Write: 30,mm
